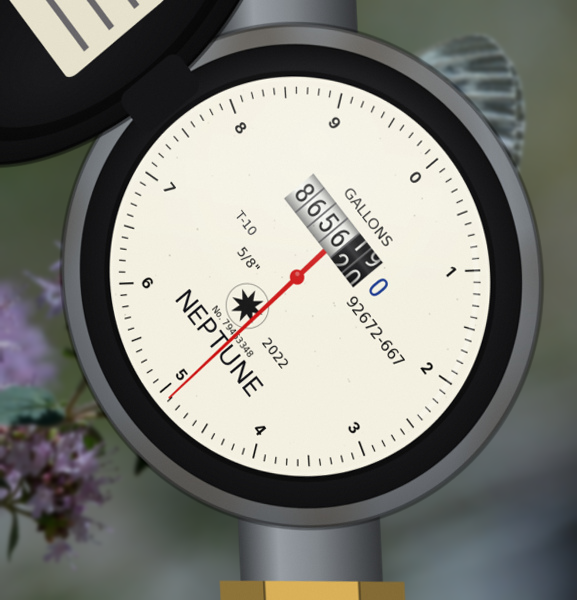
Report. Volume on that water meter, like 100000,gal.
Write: 8656194.9,gal
